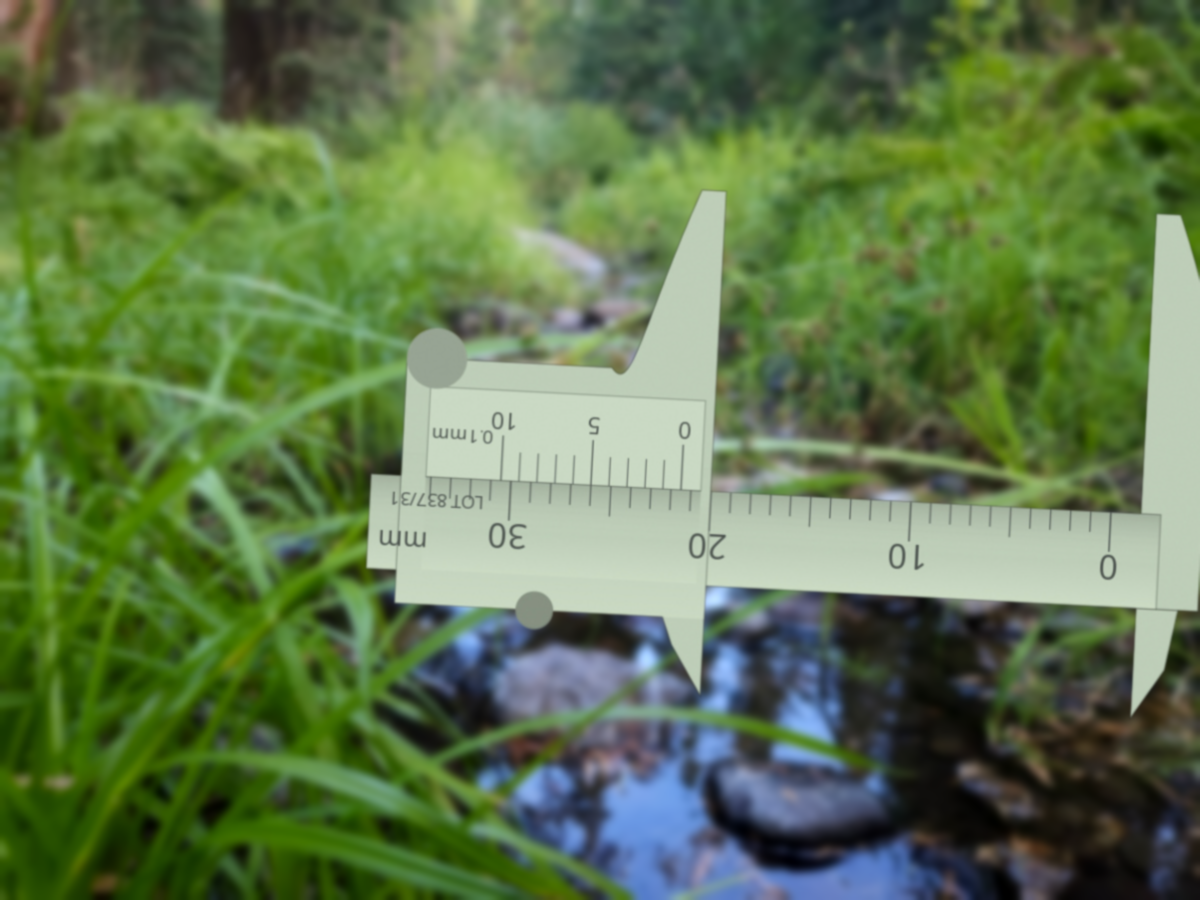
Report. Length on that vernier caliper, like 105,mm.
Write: 21.5,mm
